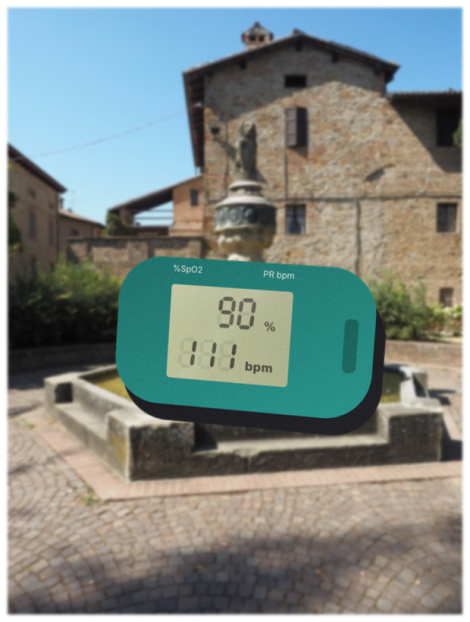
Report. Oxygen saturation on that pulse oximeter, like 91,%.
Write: 90,%
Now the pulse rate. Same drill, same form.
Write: 111,bpm
